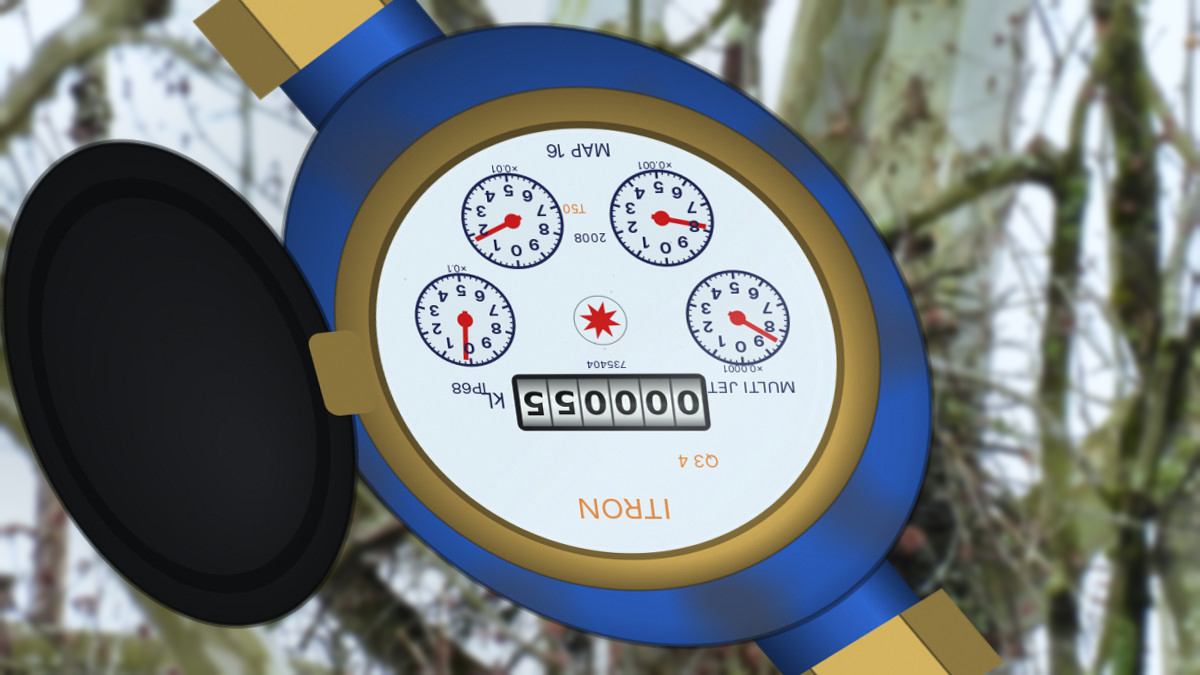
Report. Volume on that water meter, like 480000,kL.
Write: 55.0178,kL
